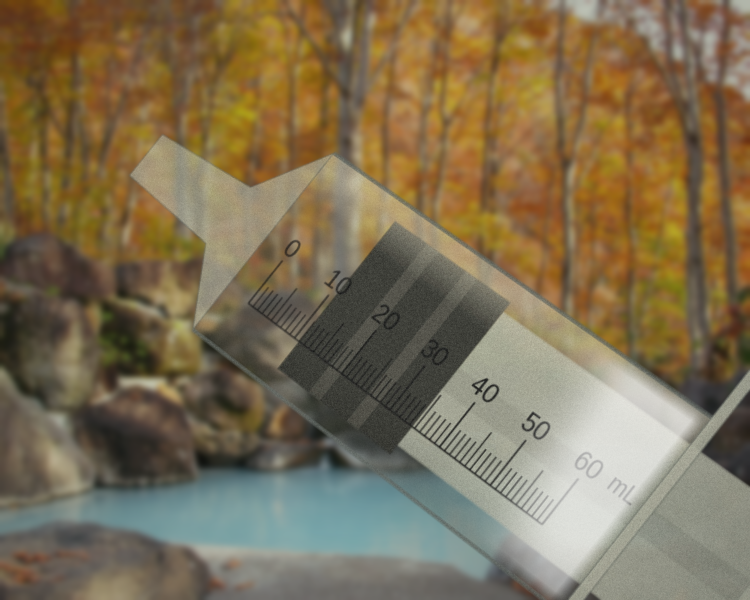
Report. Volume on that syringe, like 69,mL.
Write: 11,mL
